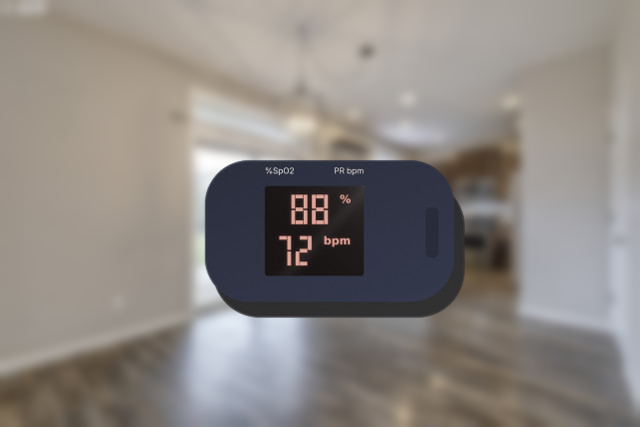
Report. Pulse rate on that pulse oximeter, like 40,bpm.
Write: 72,bpm
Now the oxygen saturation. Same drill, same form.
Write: 88,%
